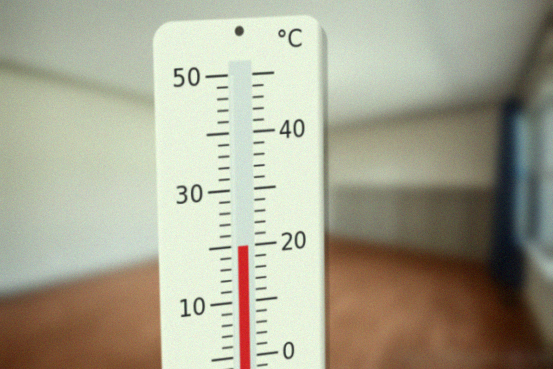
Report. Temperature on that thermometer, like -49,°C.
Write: 20,°C
